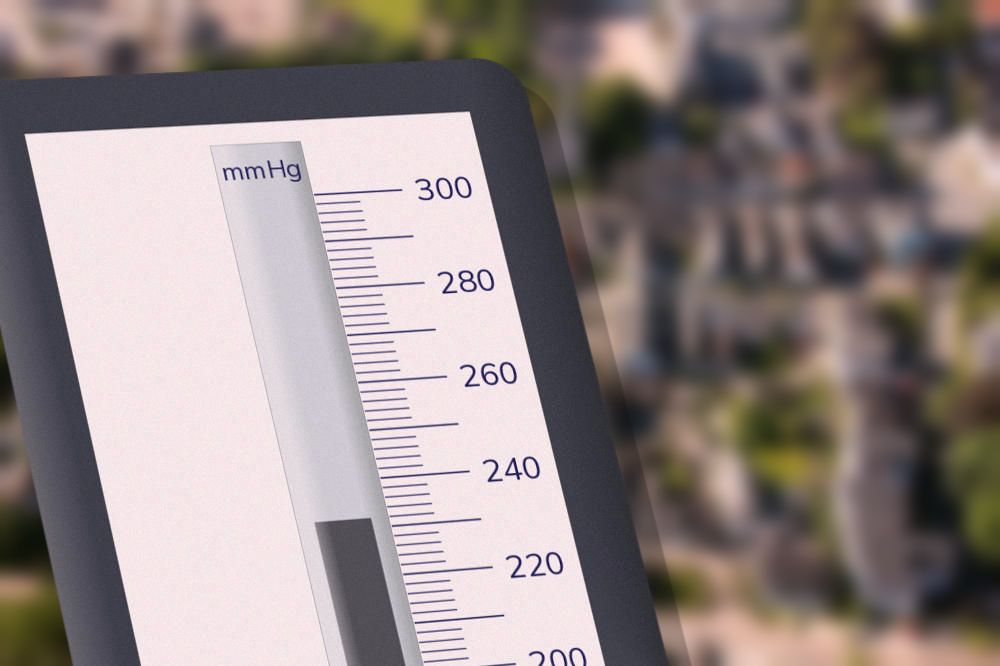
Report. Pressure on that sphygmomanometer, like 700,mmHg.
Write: 232,mmHg
